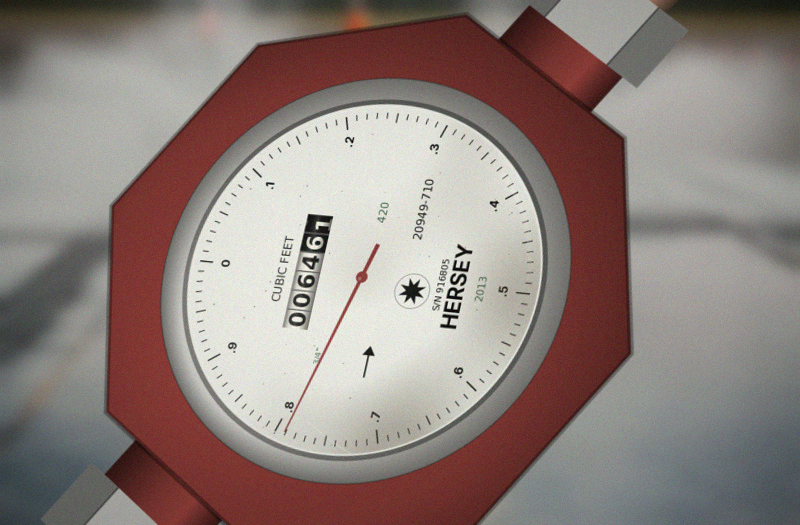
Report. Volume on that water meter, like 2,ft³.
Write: 6460.79,ft³
